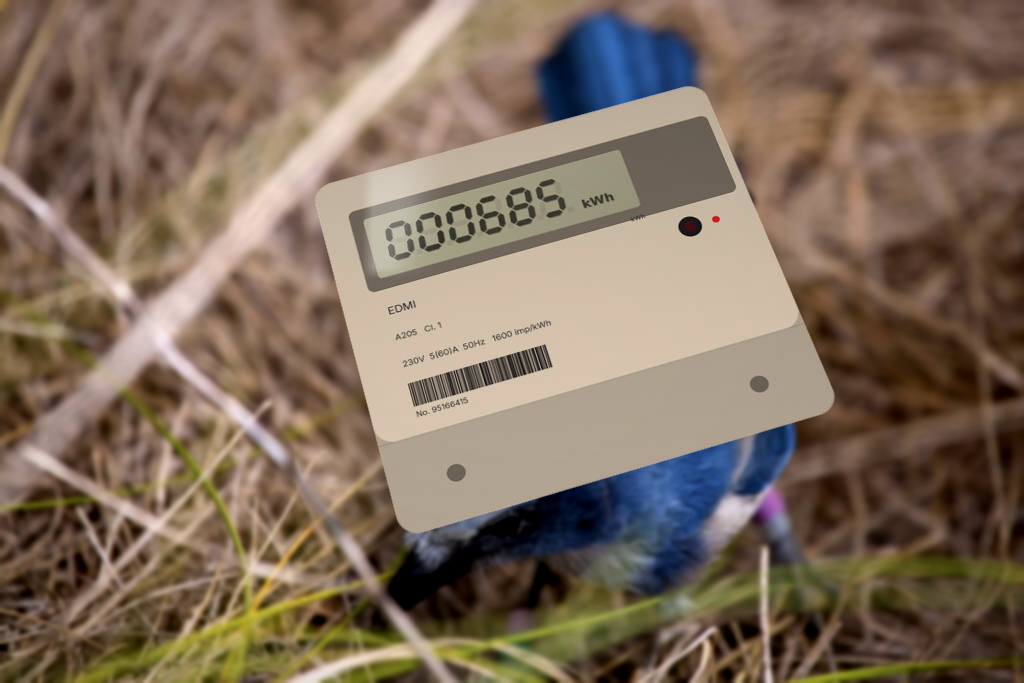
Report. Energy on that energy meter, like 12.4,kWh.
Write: 685,kWh
